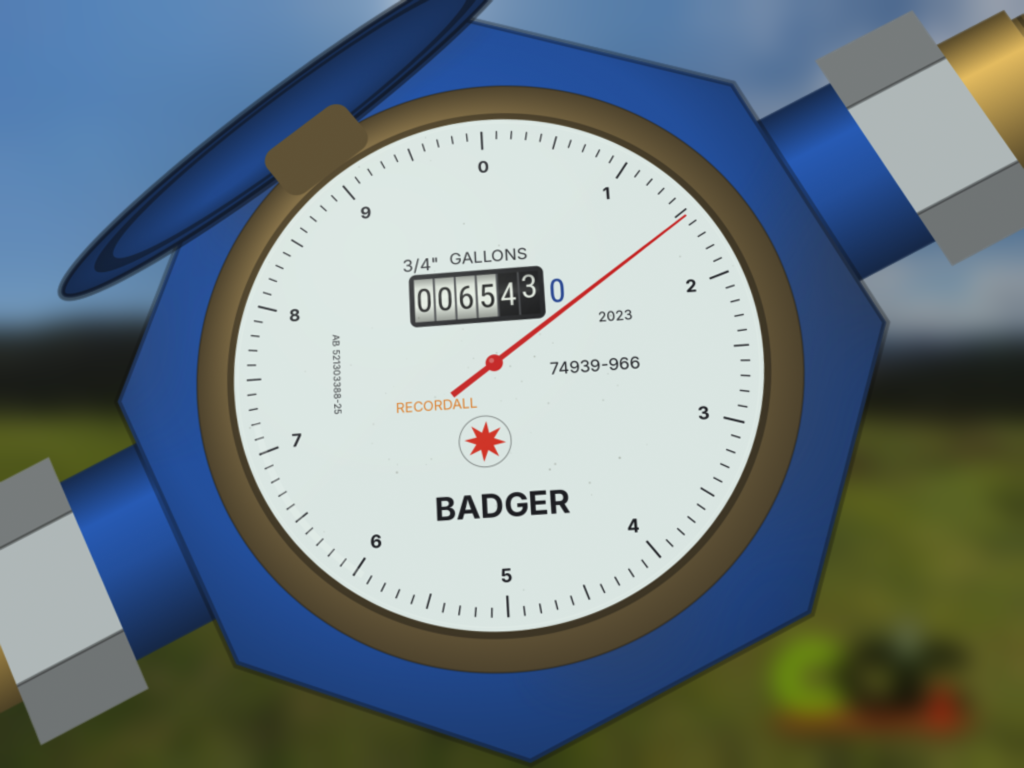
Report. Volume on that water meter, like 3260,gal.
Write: 65431.5,gal
